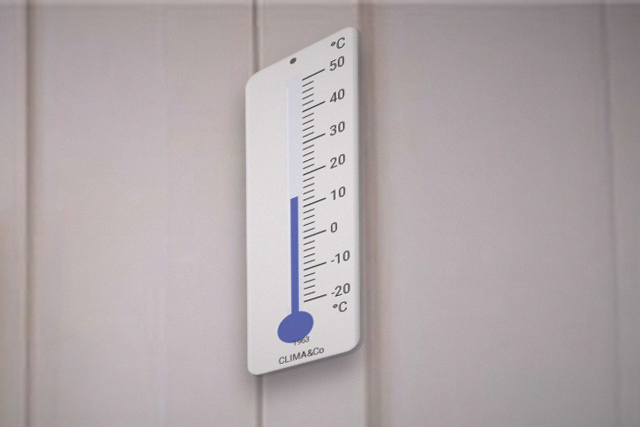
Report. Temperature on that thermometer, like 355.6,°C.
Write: 14,°C
